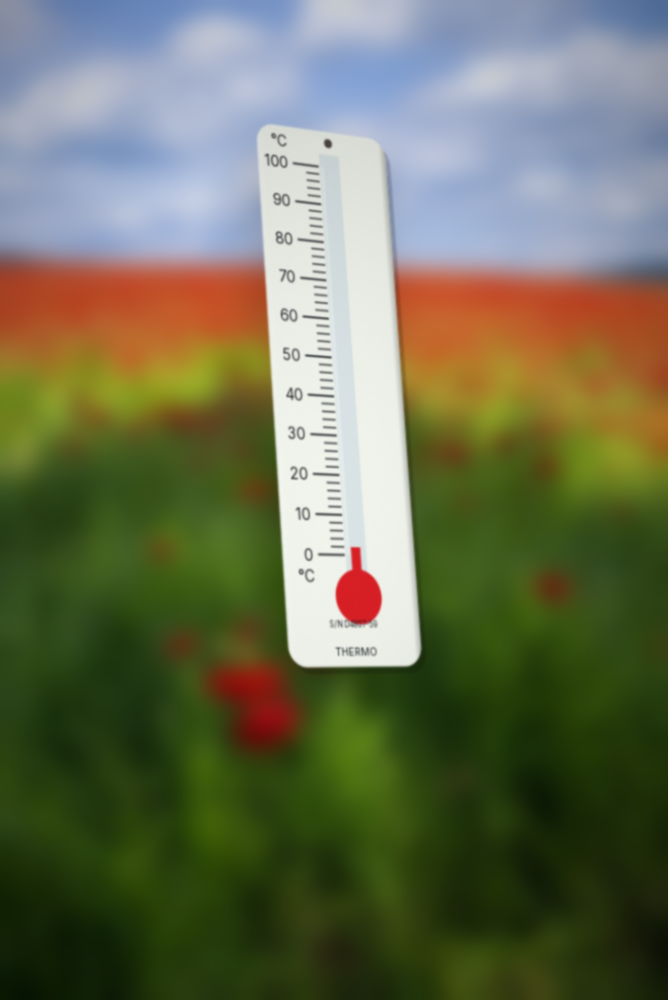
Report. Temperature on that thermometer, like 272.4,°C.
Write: 2,°C
